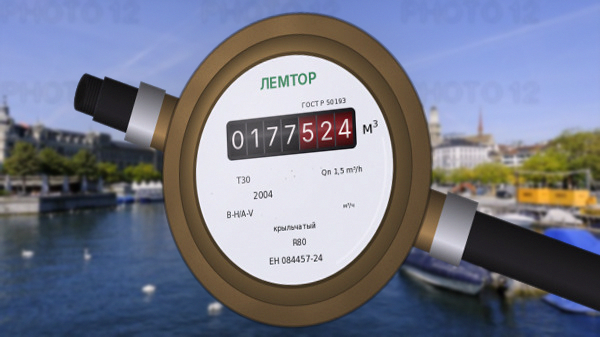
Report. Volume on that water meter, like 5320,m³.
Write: 177.524,m³
